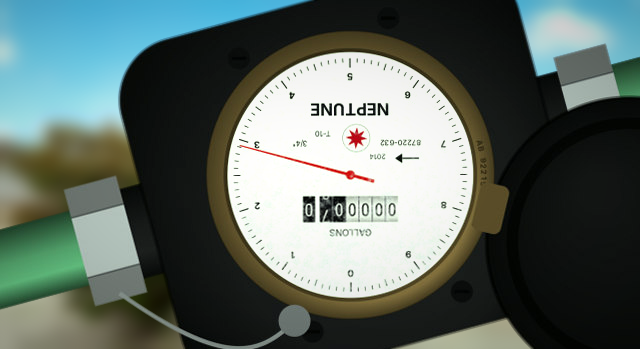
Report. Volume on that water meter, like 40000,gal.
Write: 72.9,gal
